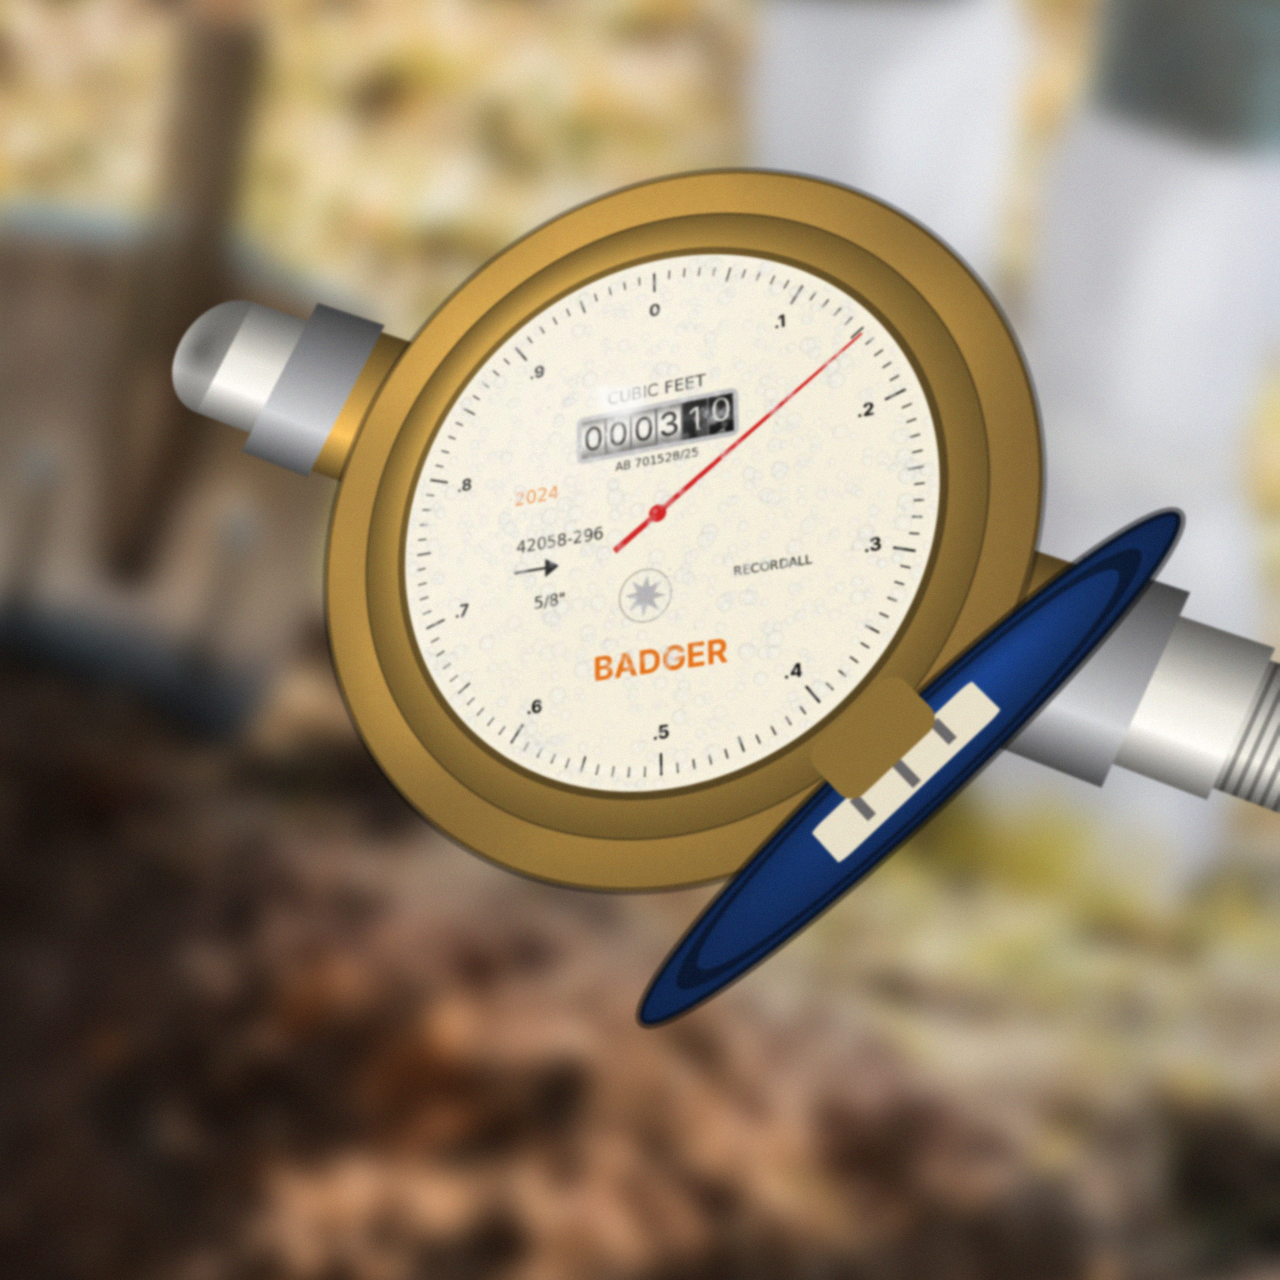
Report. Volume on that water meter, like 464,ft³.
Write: 310.15,ft³
